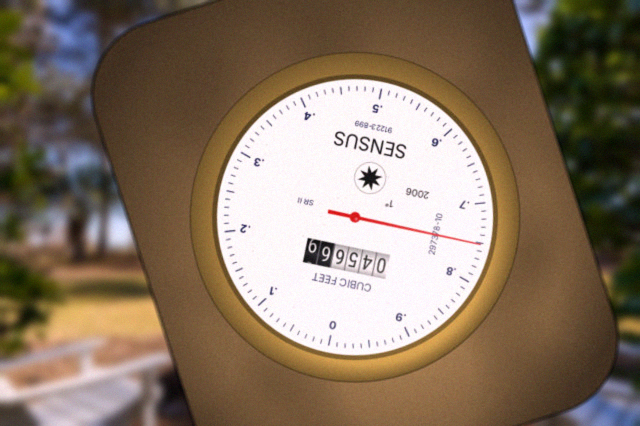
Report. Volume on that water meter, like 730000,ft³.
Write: 45668.75,ft³
